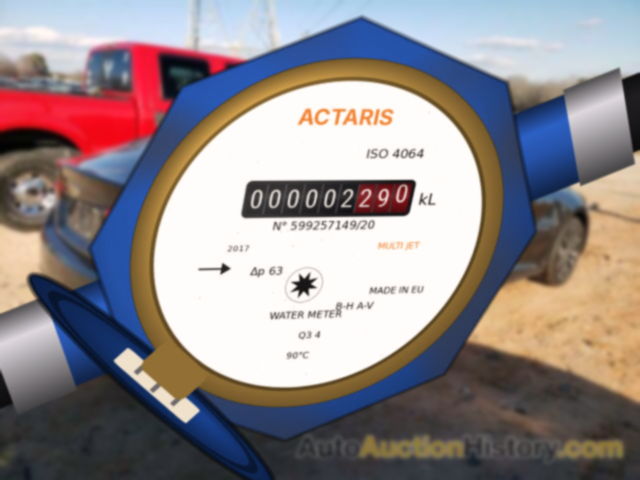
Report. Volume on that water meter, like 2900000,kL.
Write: 2.290,kL
